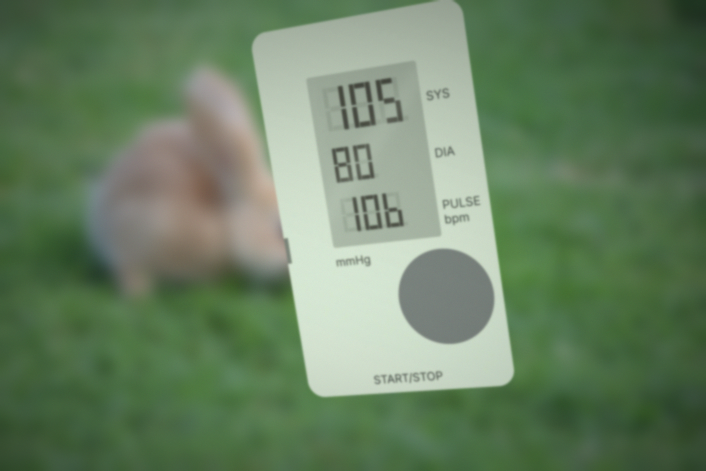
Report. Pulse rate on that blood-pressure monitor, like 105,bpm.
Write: 106,bpm
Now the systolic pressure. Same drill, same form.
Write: 105,mmHg
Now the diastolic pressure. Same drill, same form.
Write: 80,mmHg
